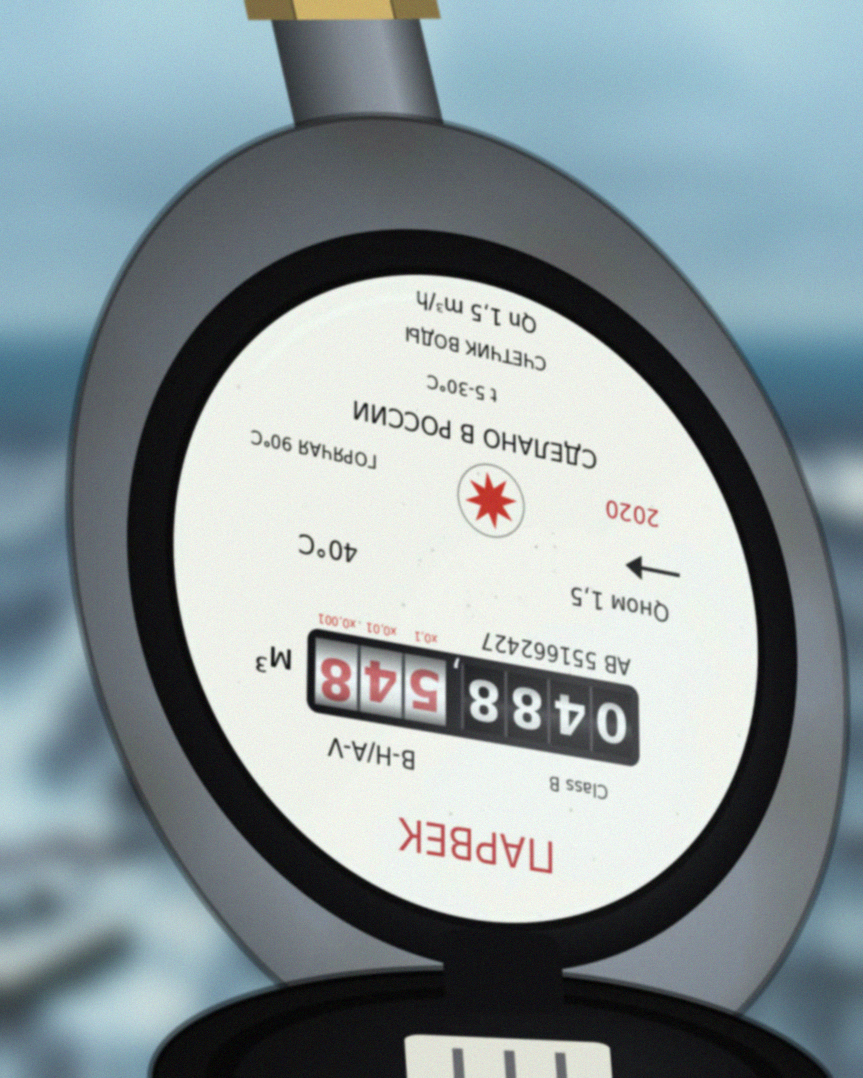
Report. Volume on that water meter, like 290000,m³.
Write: 488.548,m³
